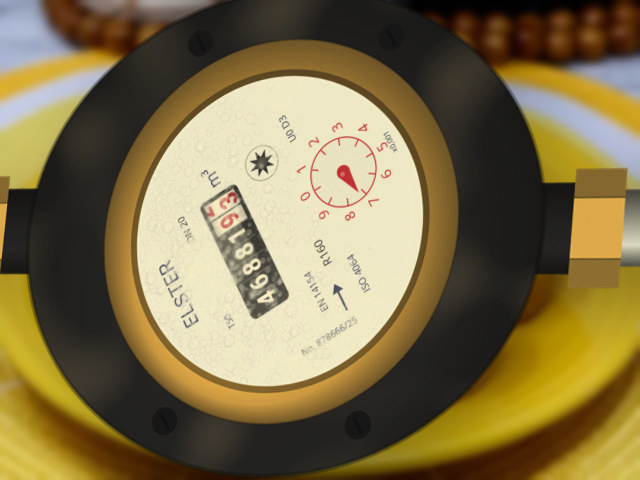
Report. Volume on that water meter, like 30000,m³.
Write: 46881.927,m³
